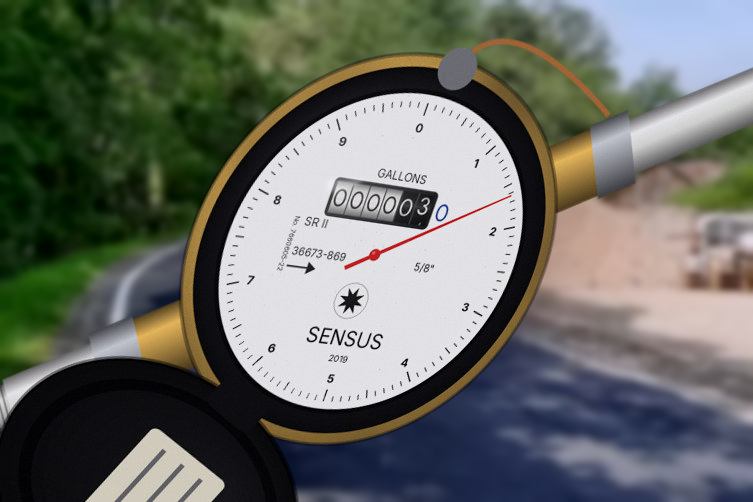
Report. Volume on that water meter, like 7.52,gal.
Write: 31.6,gal
